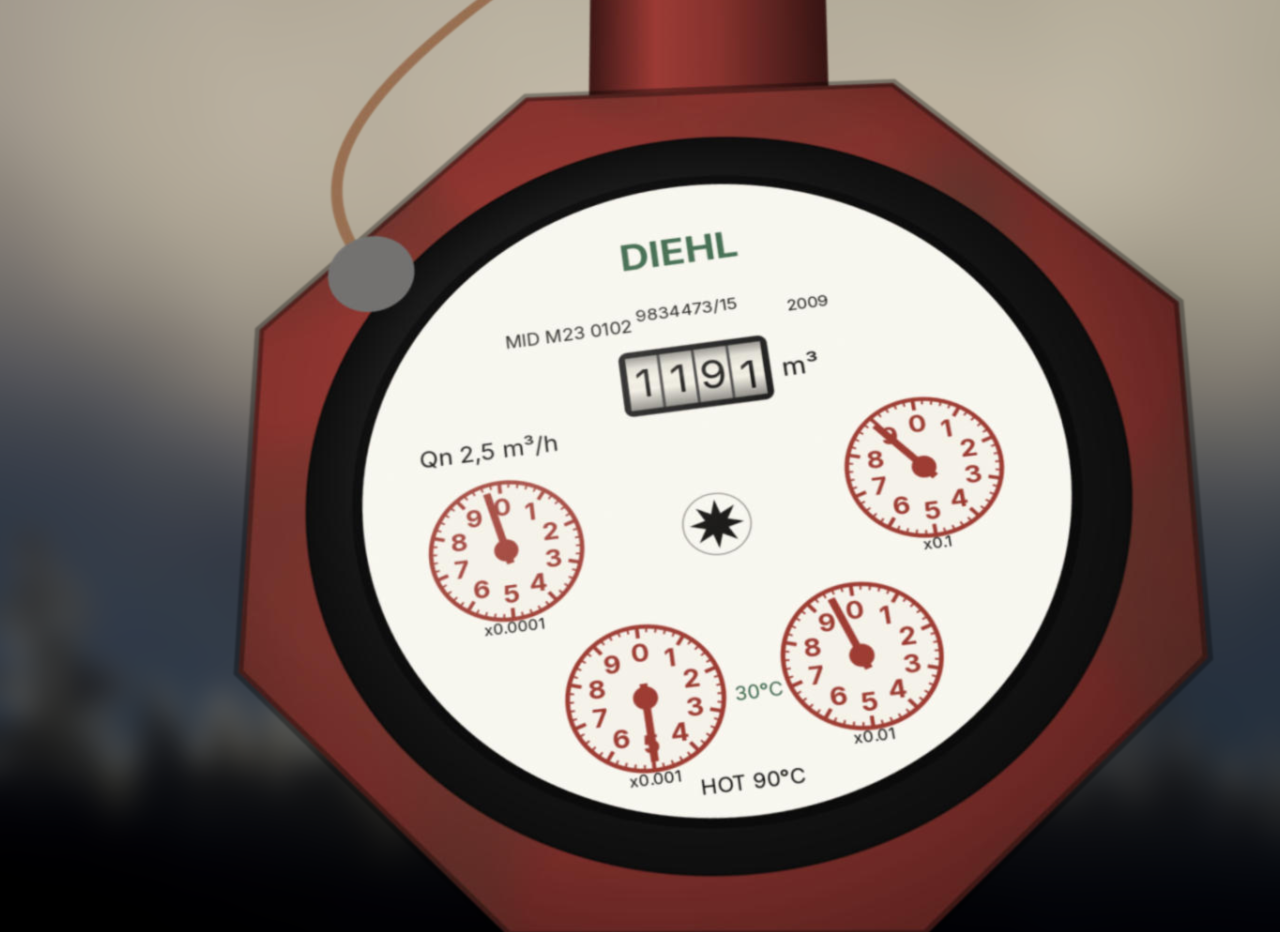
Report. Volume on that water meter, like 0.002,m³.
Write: 1190.8949,m³
